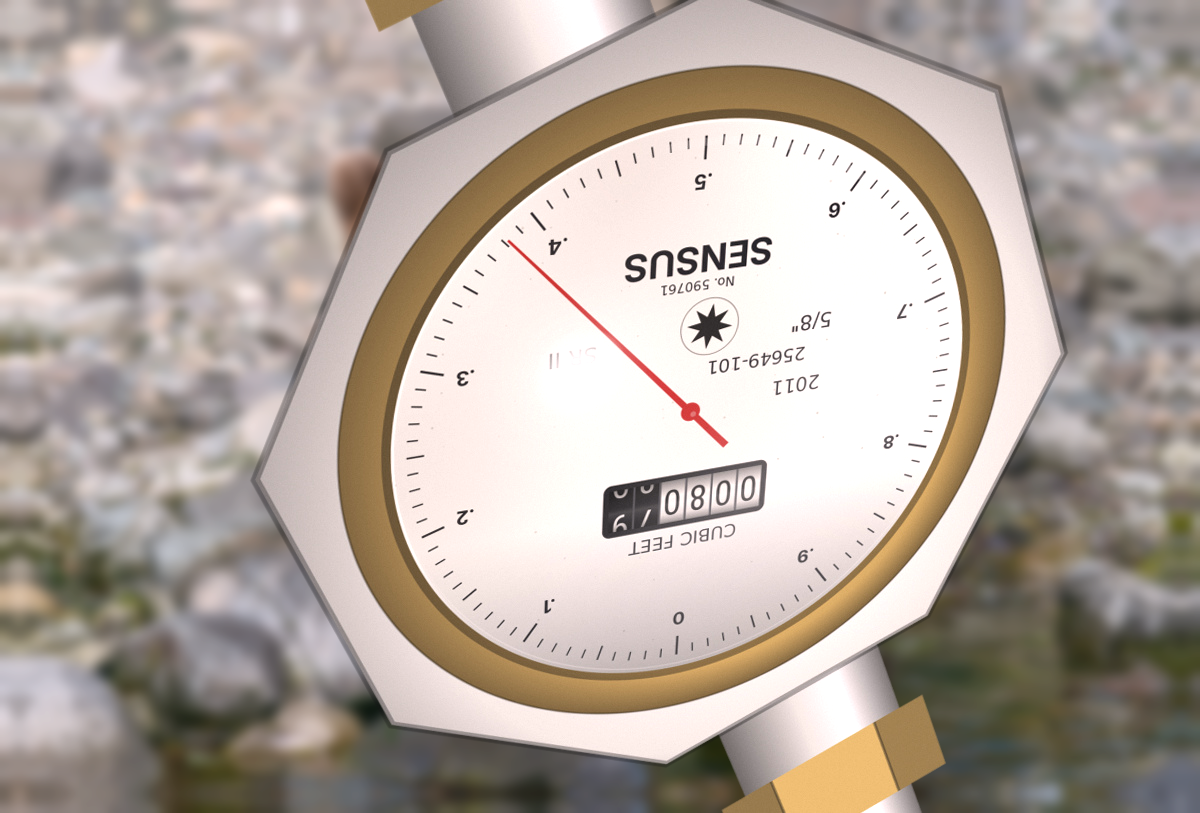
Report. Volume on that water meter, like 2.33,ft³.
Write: 8079.38,ft³
